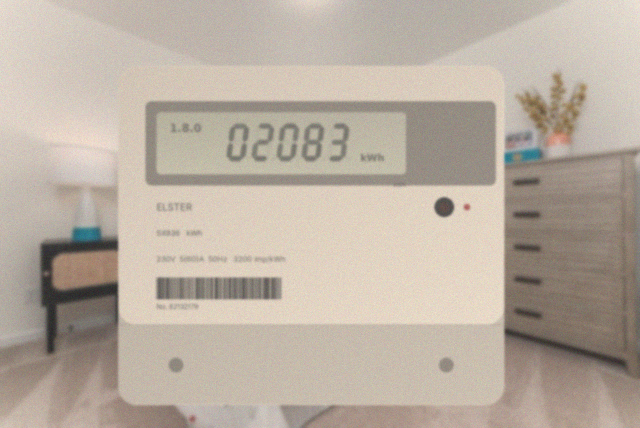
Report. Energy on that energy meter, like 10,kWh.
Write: 2083,kWh
